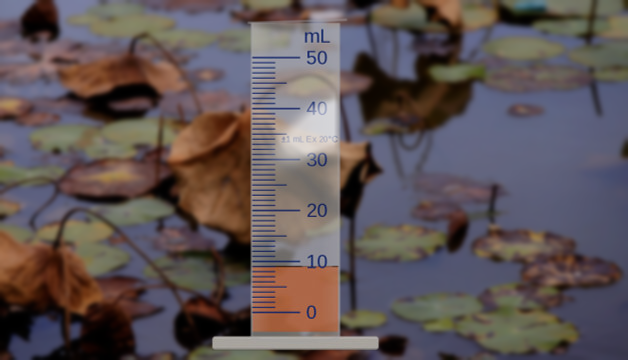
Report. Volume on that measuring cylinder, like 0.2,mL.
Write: 9,mL
